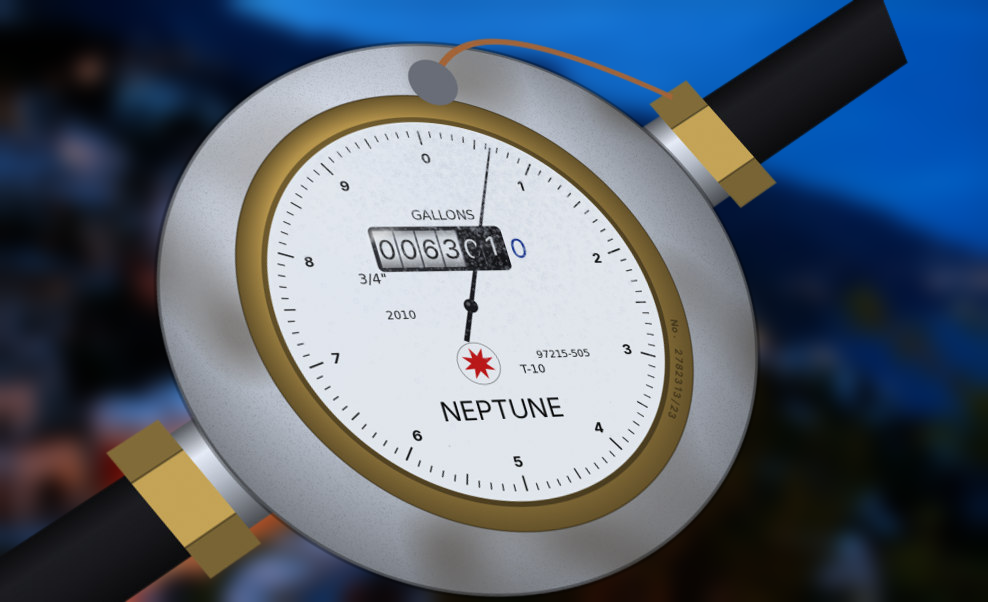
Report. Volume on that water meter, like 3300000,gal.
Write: 63010.6,gal
